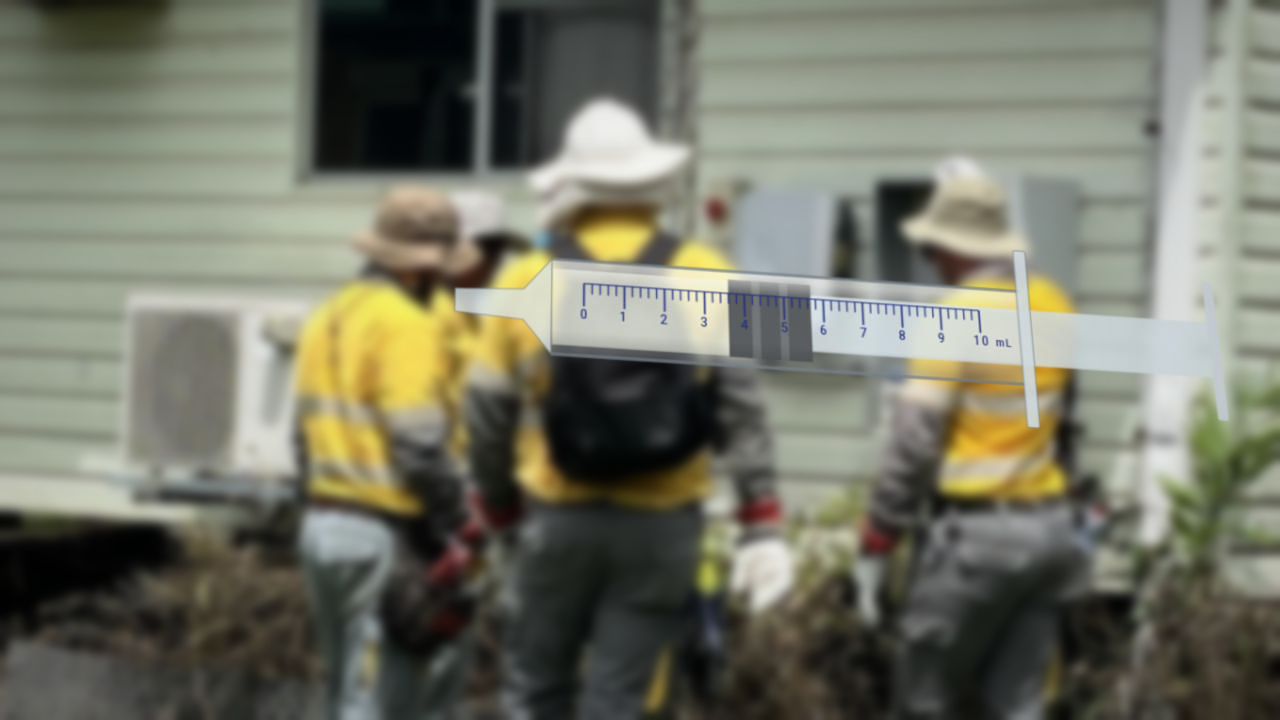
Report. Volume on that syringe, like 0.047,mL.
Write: 3.6,mL
